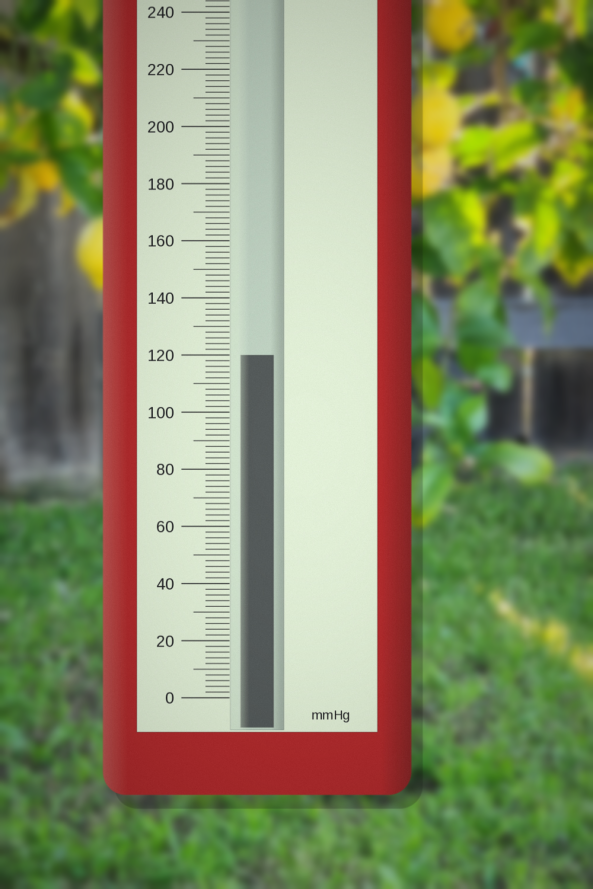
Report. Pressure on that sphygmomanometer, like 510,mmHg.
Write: 120,mmHg
